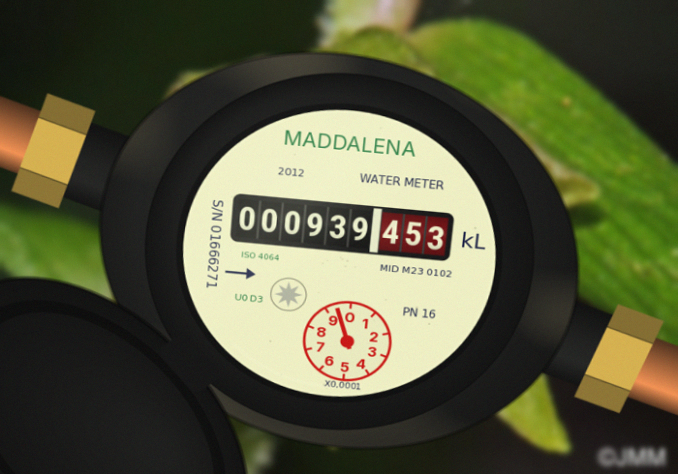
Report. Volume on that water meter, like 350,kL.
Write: 939.4529,kL
